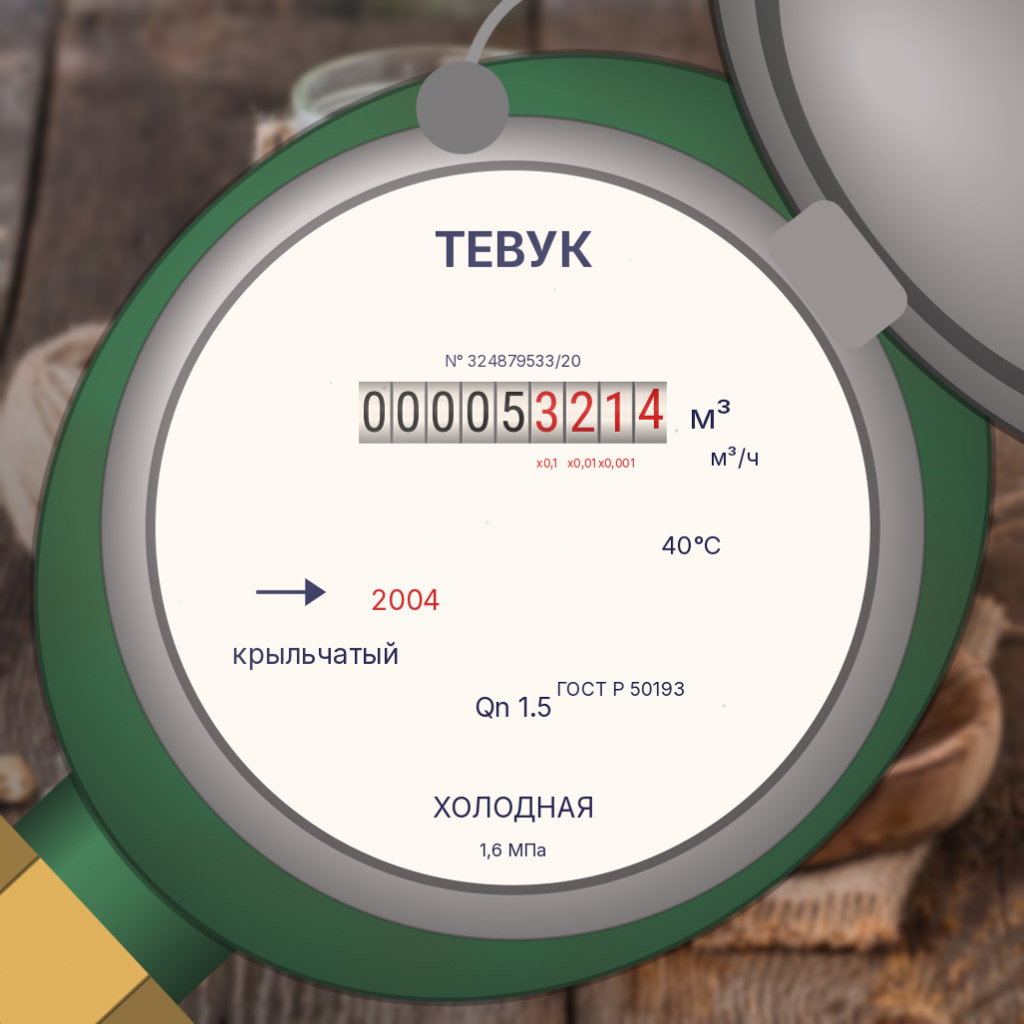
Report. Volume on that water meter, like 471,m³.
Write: 5.3214,m³
